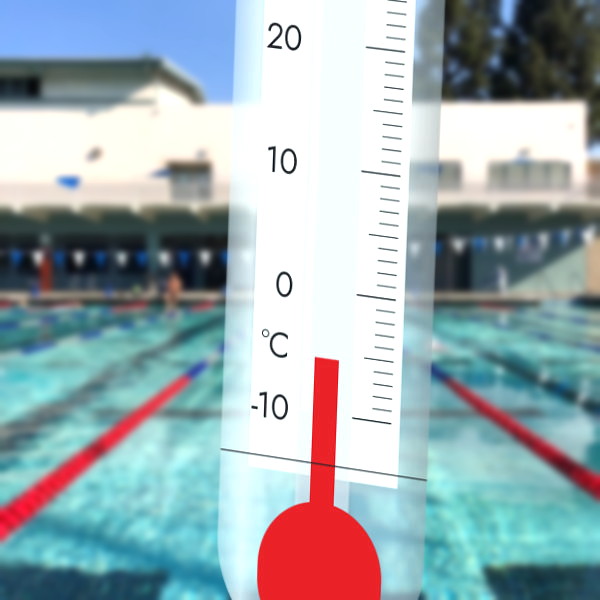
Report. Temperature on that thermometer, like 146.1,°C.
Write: -5.5,°C
